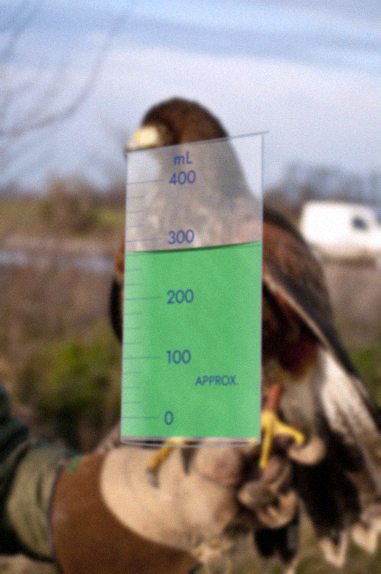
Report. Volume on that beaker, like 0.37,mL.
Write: 275,mL
